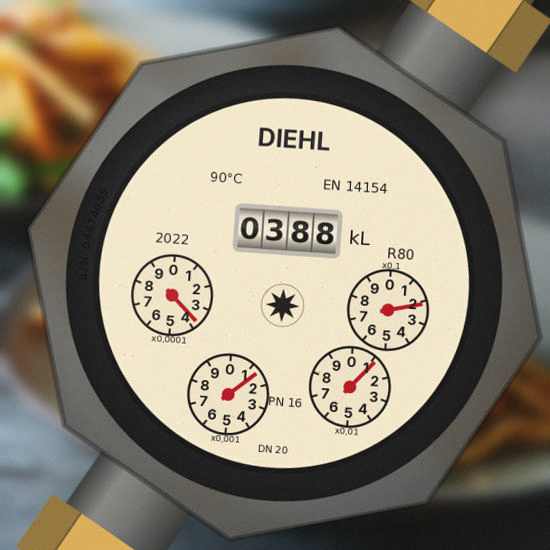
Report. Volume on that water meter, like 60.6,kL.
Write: 388.2113,kL
